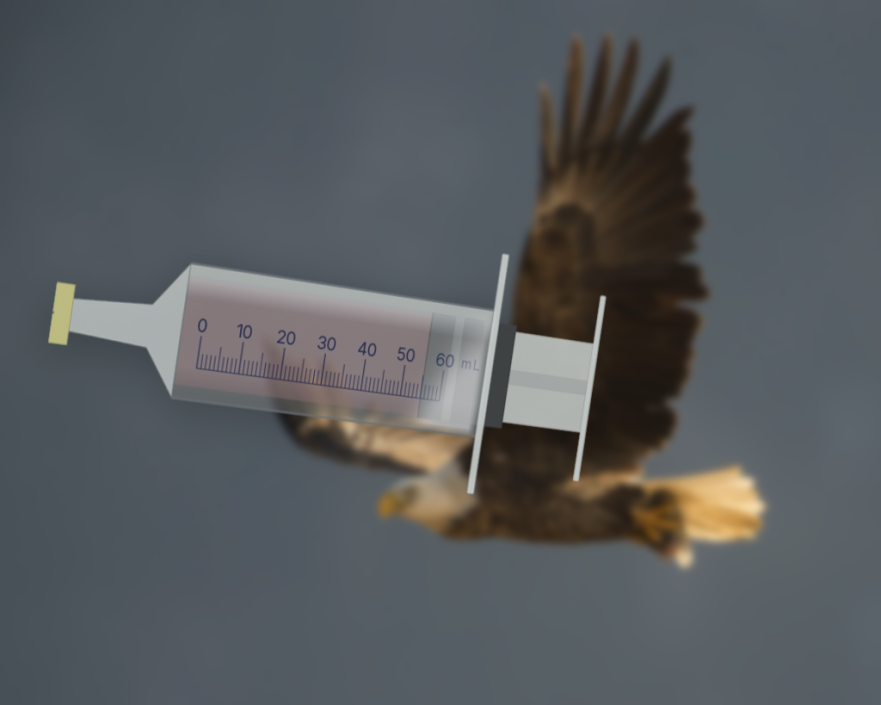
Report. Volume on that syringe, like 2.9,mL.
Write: 55,mL
